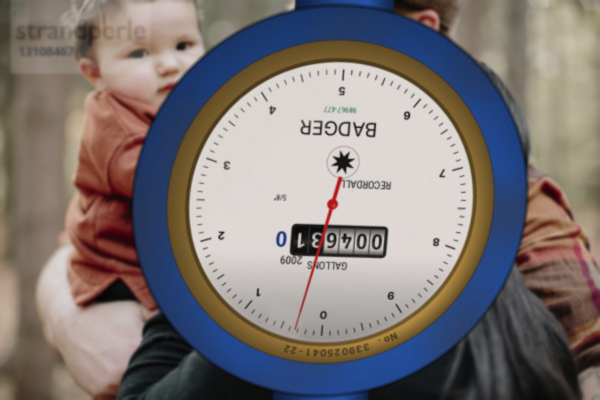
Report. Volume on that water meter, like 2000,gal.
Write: 46310.3,gal
